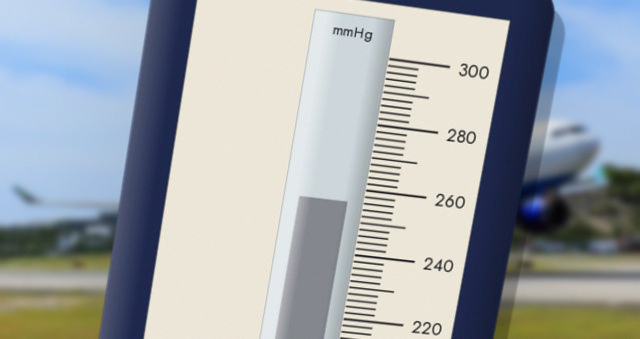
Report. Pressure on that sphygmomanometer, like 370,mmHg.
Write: 256,mmHg
